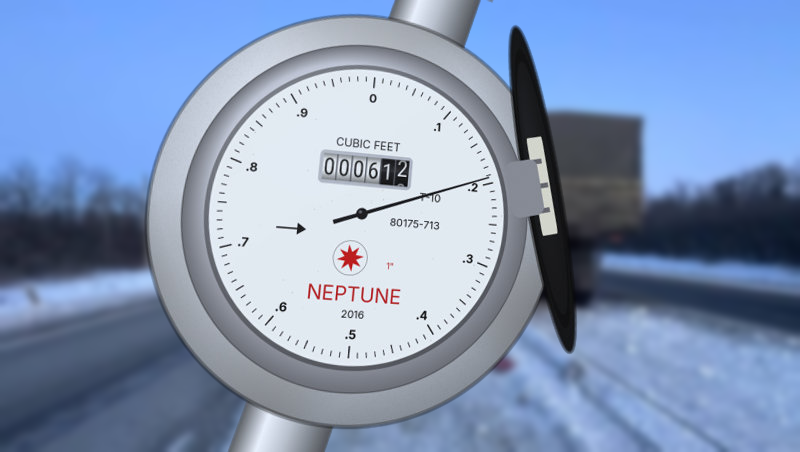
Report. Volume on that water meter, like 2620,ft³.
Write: 612.19,ft³
